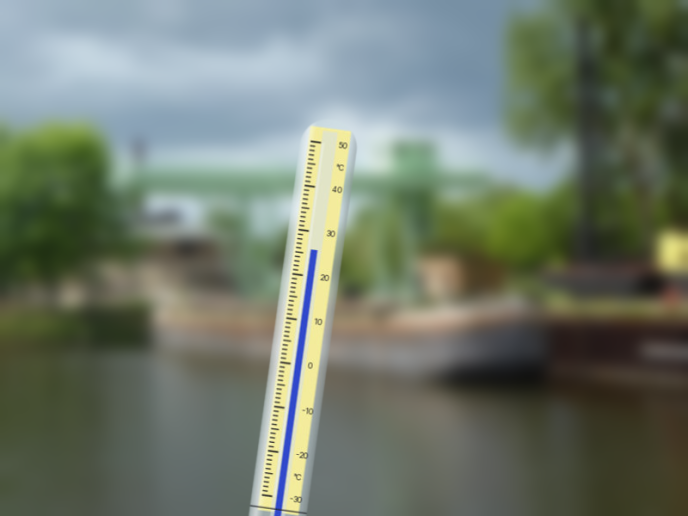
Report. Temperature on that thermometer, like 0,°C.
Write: 26,°C
